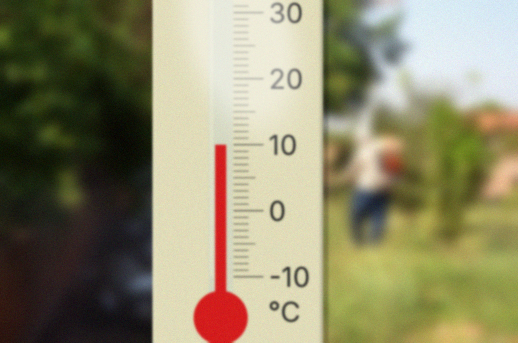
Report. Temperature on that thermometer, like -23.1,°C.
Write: 10,°C
